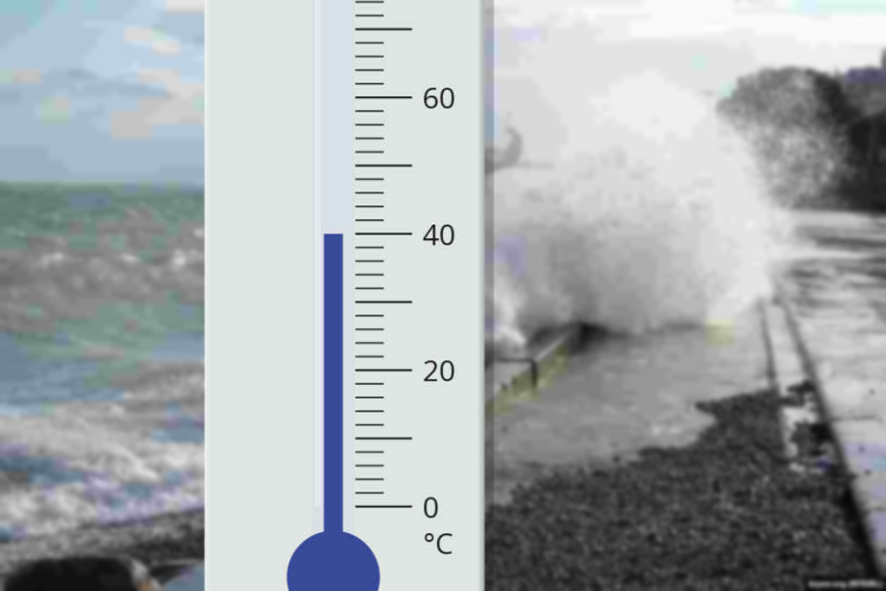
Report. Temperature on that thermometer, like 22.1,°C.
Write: 40,°C
